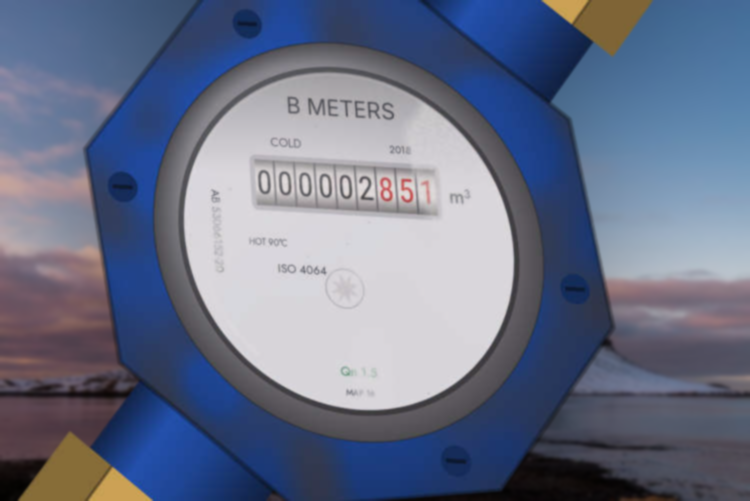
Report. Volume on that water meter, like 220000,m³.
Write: 2.851,m³
